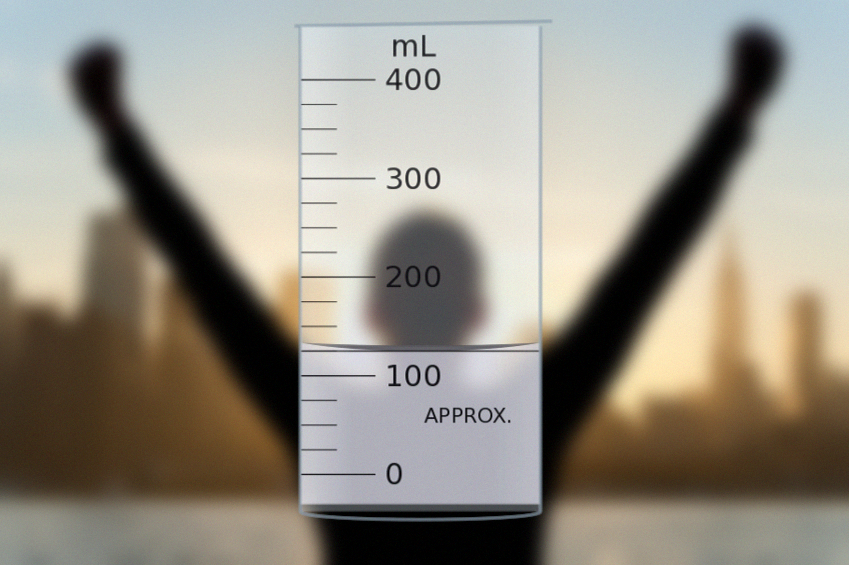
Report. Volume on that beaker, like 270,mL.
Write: 125,mL
